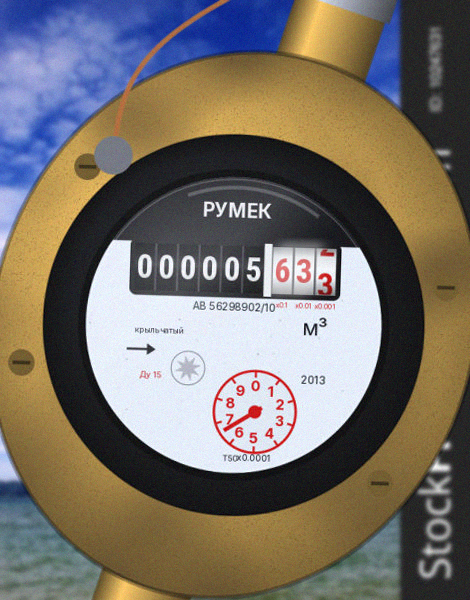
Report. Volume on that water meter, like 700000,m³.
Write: 5.6326,m³
